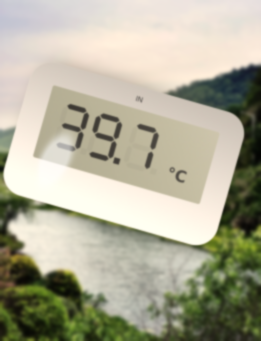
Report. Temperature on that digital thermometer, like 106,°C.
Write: 39.7,°C
